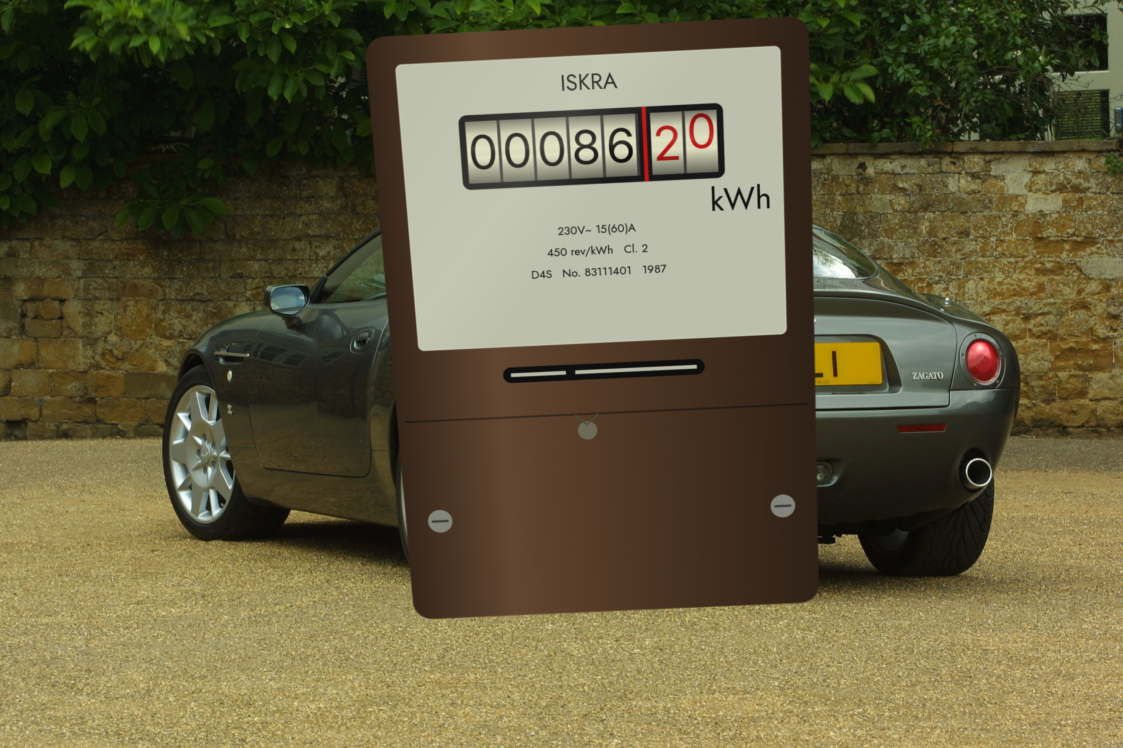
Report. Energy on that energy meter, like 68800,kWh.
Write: 86.20,kWh
